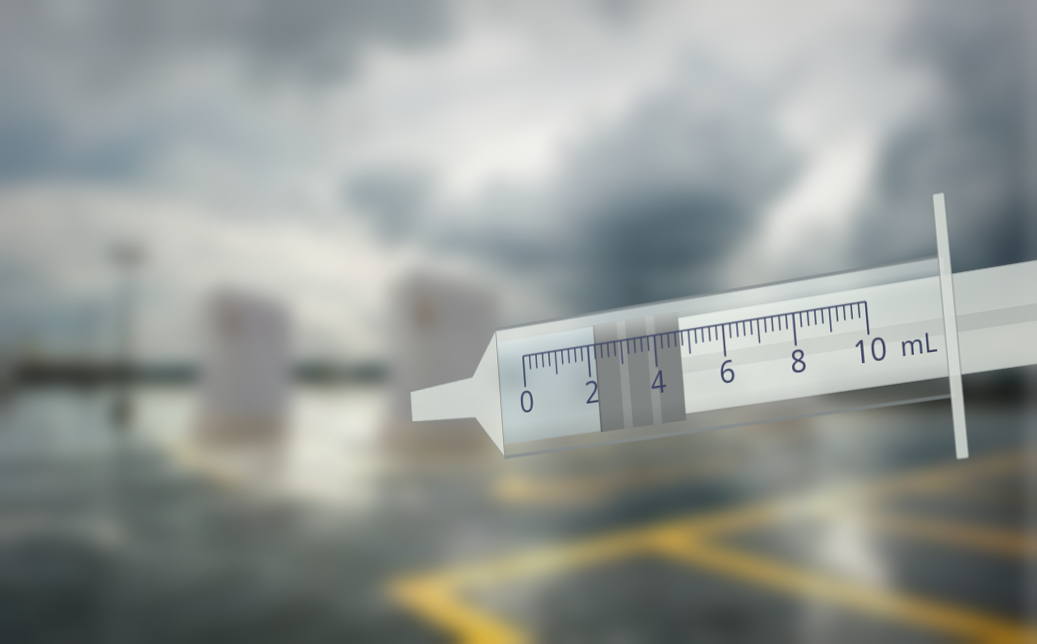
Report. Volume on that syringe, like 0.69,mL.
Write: 2.2,mL
